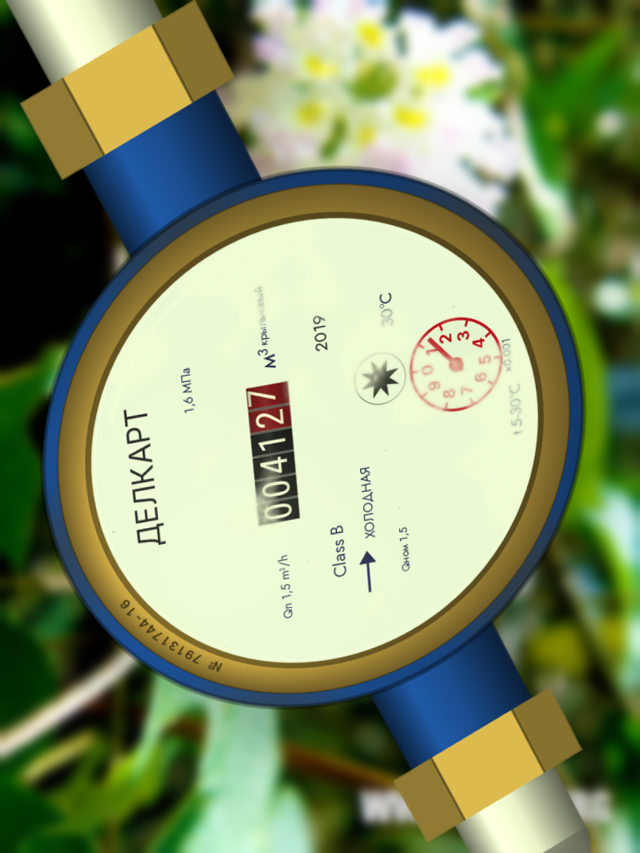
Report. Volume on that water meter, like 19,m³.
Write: 41.271,m³
